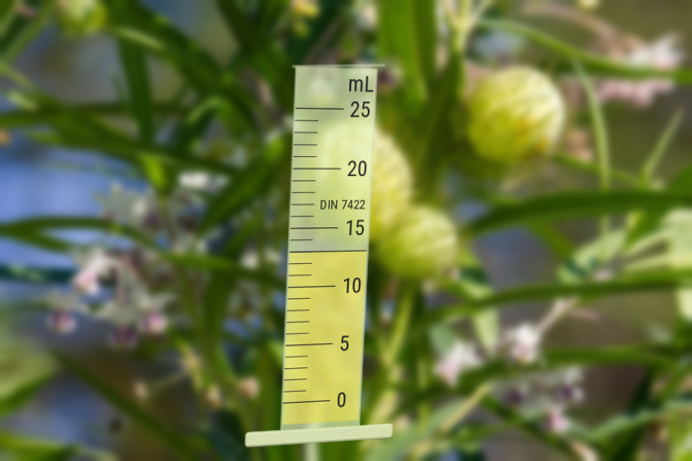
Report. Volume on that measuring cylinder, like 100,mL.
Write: 13,mL
